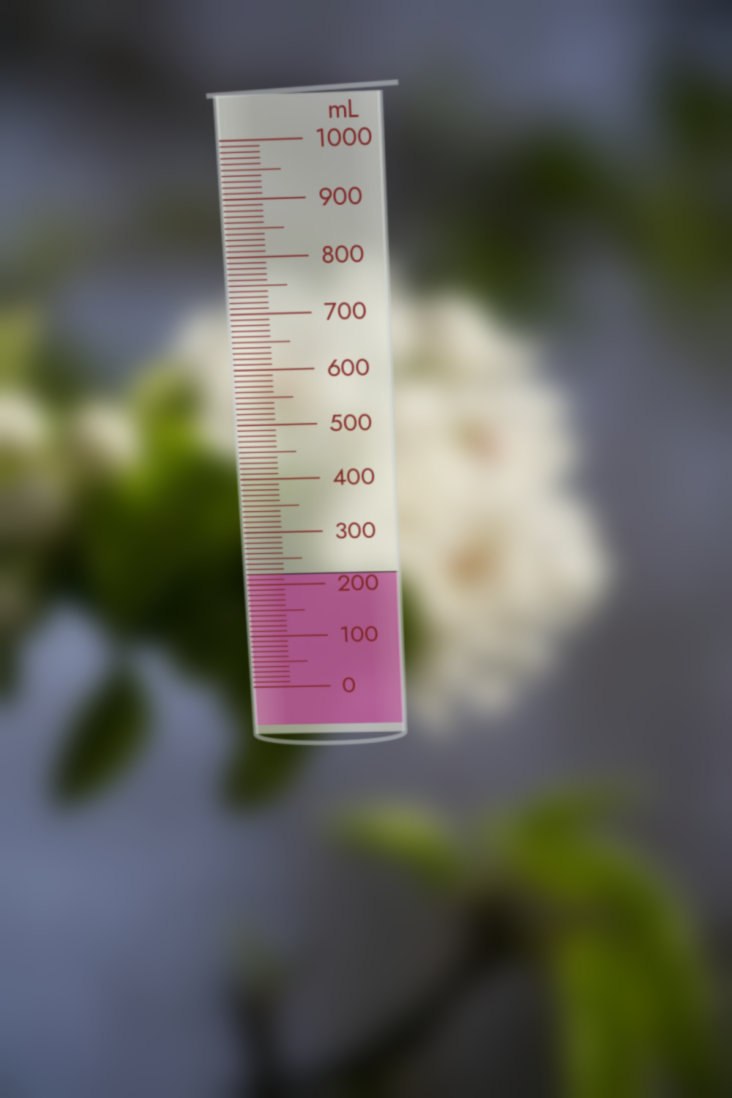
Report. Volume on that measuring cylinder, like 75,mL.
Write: 220,mL
